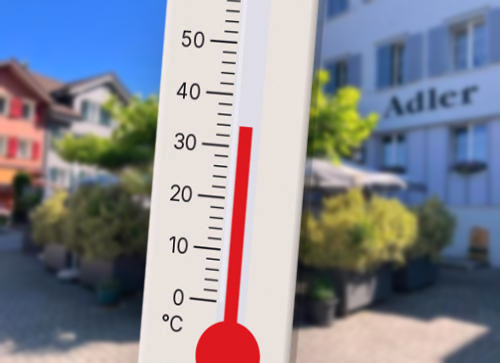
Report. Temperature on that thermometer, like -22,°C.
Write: 34,°C
